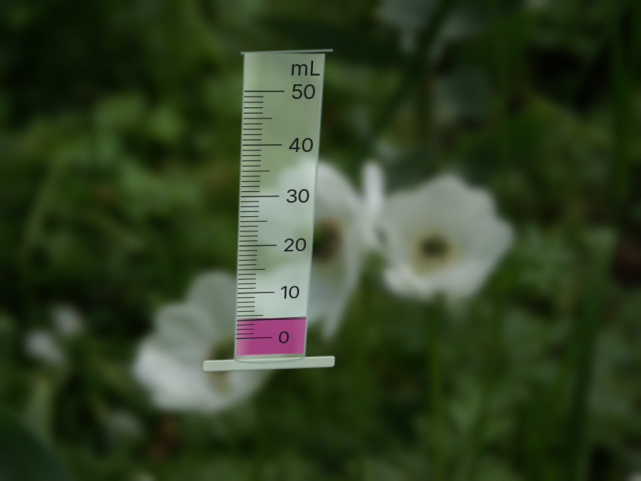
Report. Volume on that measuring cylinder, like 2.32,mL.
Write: 4,mL
